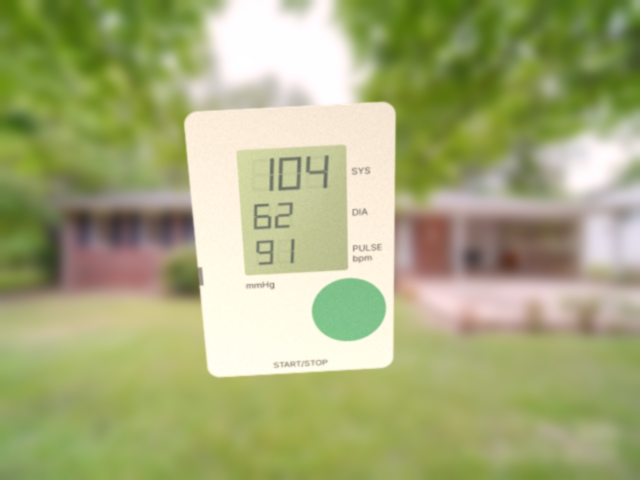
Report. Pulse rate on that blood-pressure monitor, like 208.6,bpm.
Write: 91,bpm
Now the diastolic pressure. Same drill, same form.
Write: 62,mmHg
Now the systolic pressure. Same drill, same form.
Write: 104,mmHg
